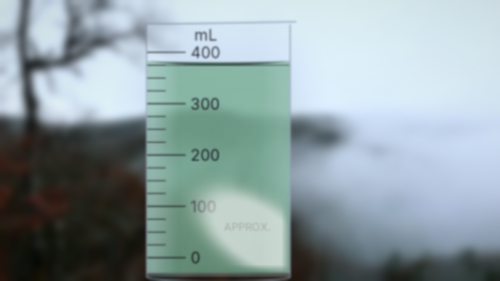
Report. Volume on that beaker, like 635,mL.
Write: 375,mL
